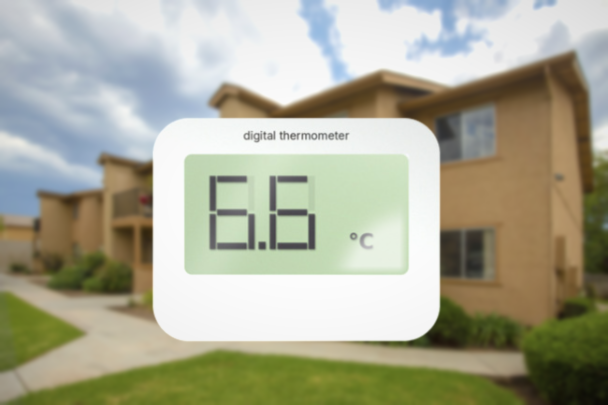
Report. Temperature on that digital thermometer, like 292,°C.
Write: 6.6,°C
